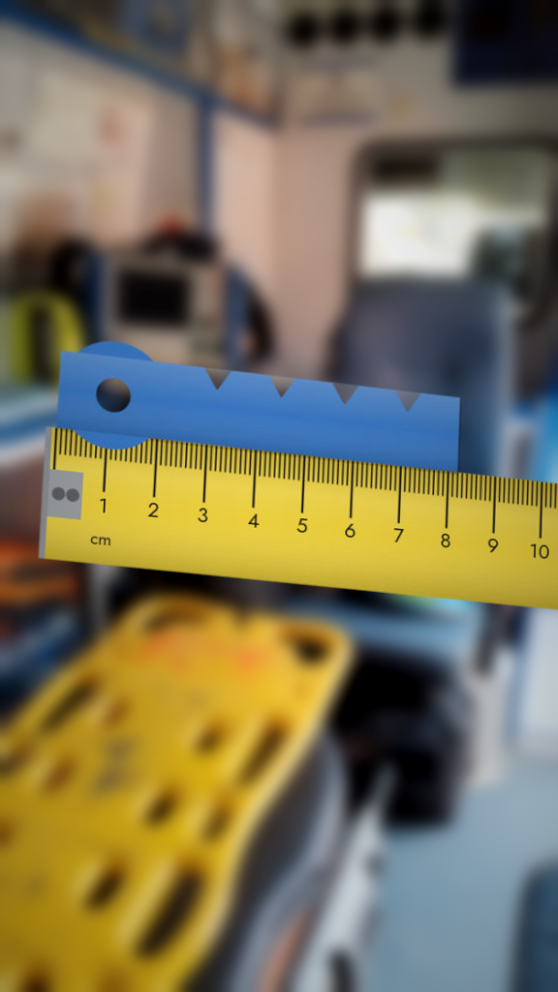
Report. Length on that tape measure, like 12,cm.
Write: 8.2,cm
